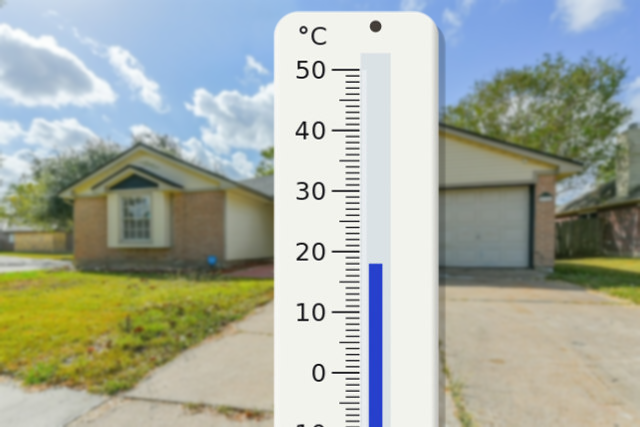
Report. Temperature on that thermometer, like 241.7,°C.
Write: 18,°C
